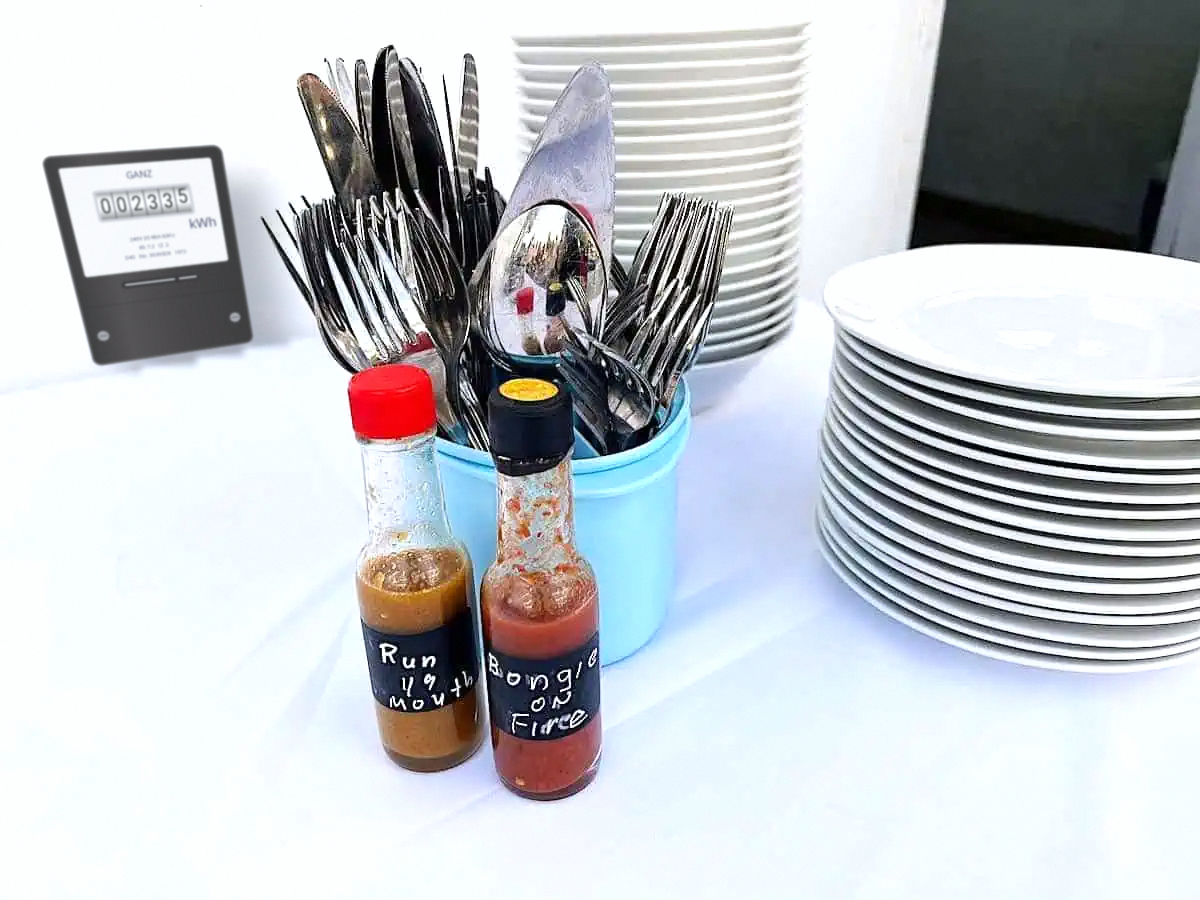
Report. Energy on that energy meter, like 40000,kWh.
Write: 2335,kWh
